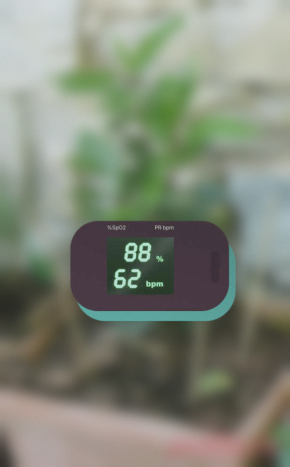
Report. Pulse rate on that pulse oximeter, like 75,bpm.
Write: 62,bpm
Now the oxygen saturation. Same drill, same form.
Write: 88,%
